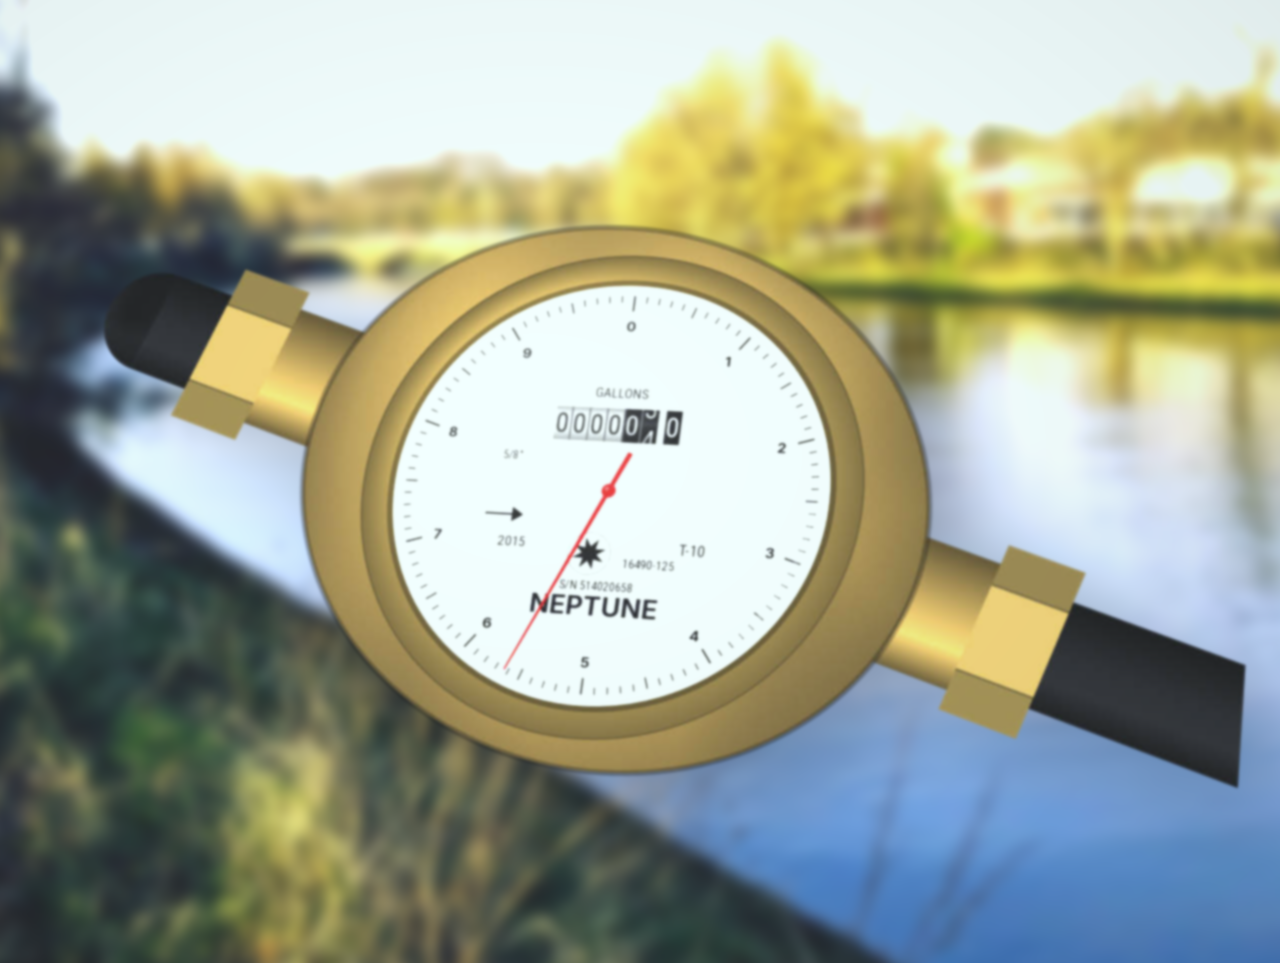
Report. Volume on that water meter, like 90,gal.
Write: 35.6,gal
